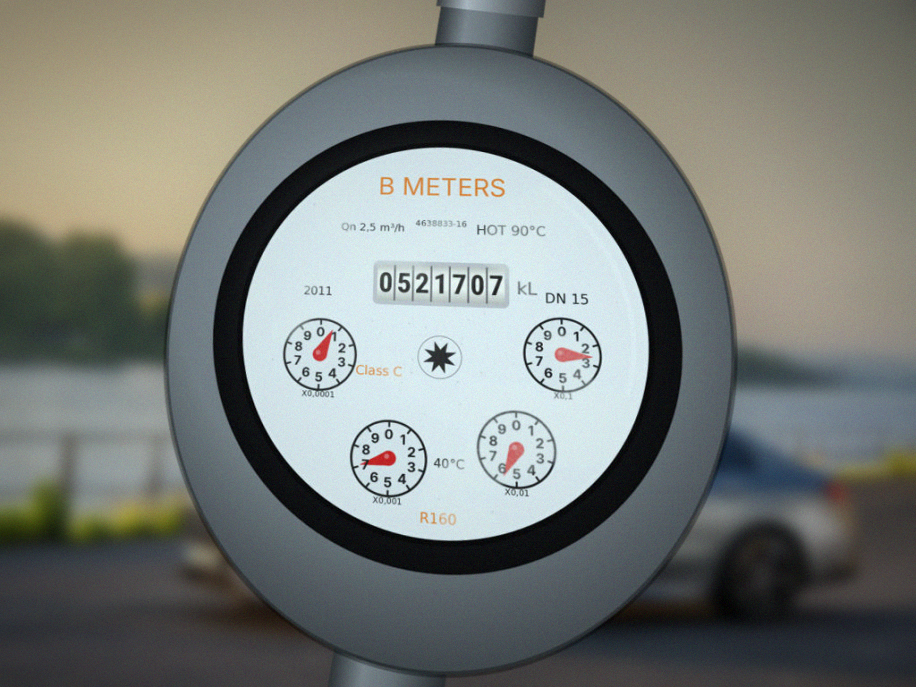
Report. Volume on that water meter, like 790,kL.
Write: 521707.2570,kL
